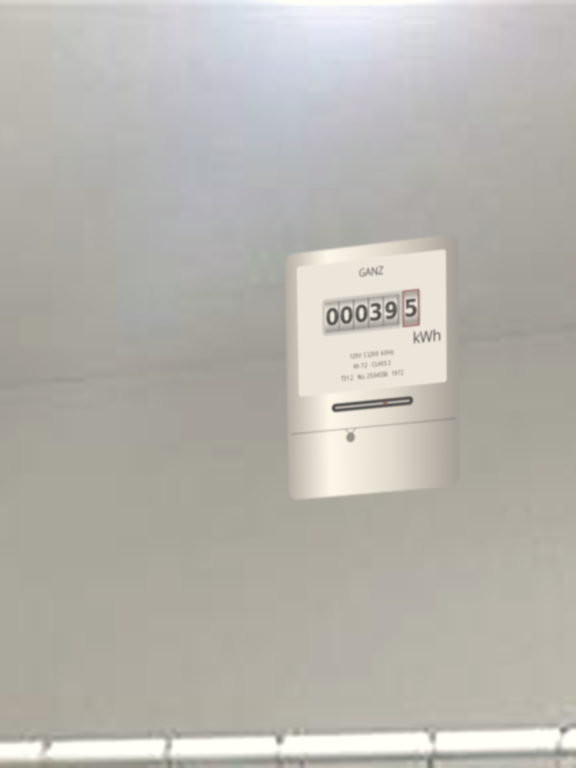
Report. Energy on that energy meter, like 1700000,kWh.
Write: 39.5,kWh
